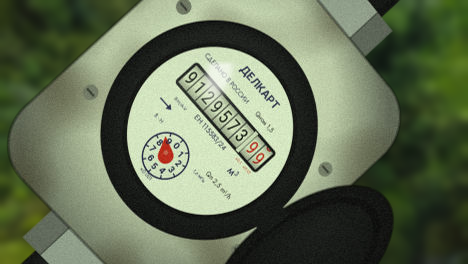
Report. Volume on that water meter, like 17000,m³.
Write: 9129573.988,m³
